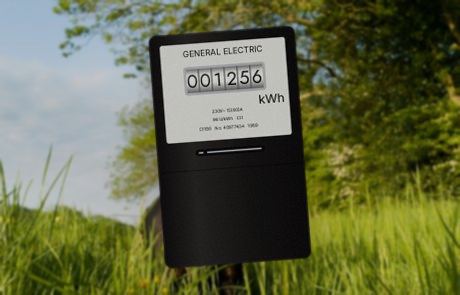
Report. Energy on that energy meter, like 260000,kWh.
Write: 1256,kWh
